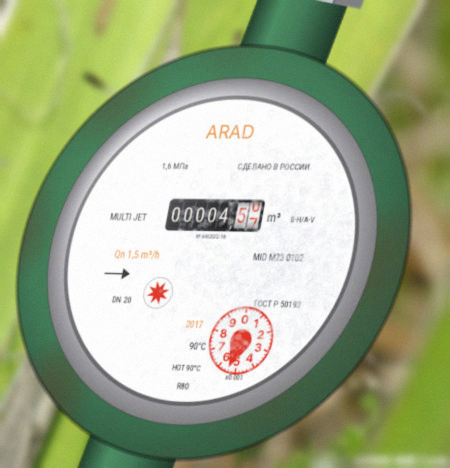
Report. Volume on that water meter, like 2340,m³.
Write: 4.565,m³
